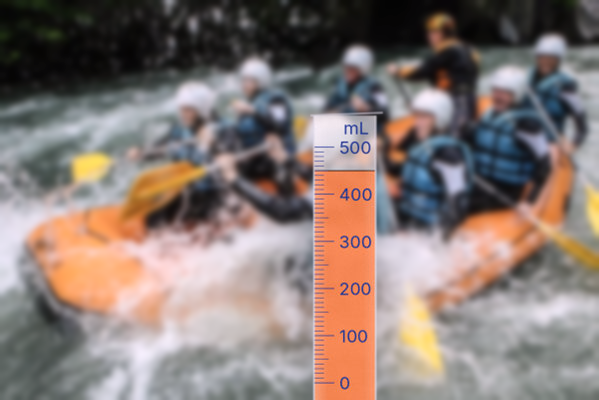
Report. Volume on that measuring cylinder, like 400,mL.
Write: 450,mL
